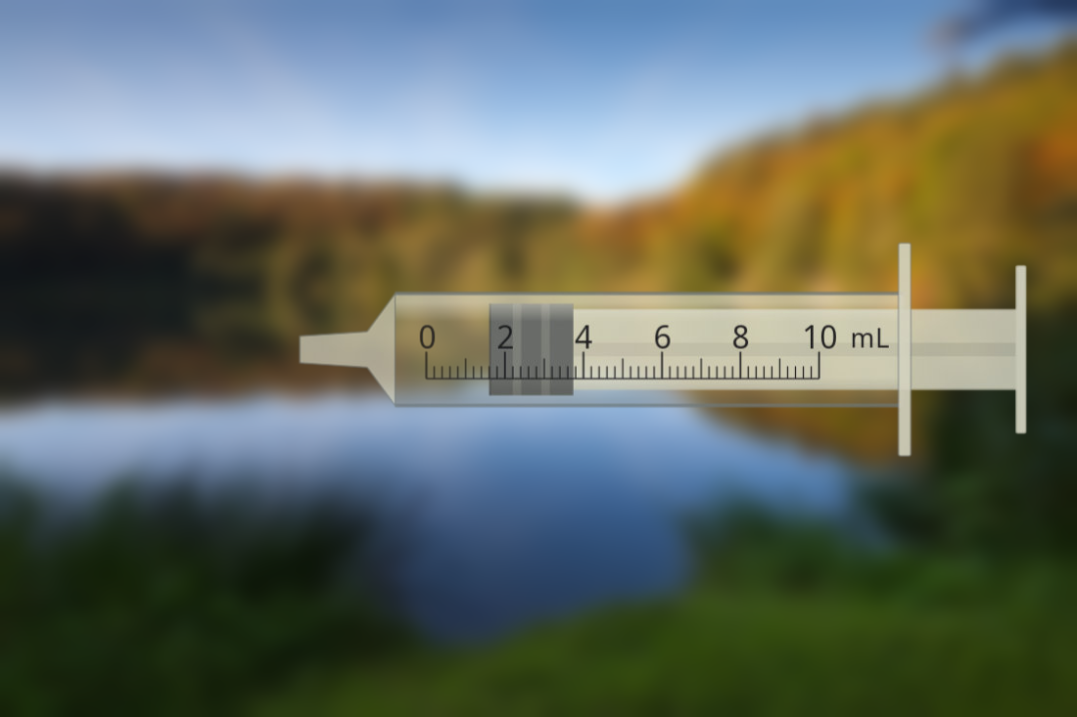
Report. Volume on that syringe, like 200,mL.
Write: 1.6,mL
